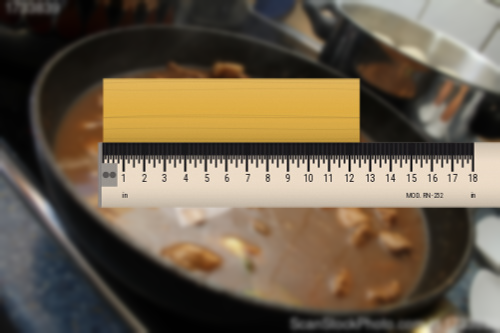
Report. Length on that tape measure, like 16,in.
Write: 12.5,in
